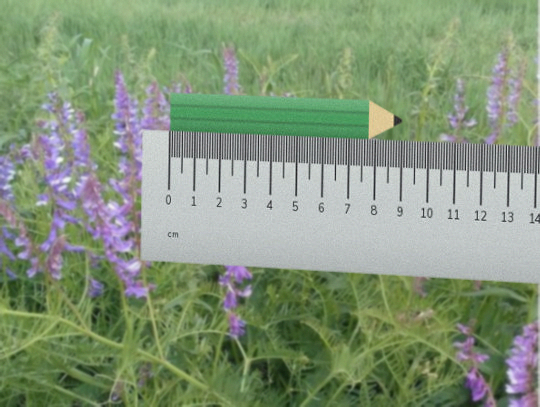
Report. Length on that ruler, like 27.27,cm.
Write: 9,cm
